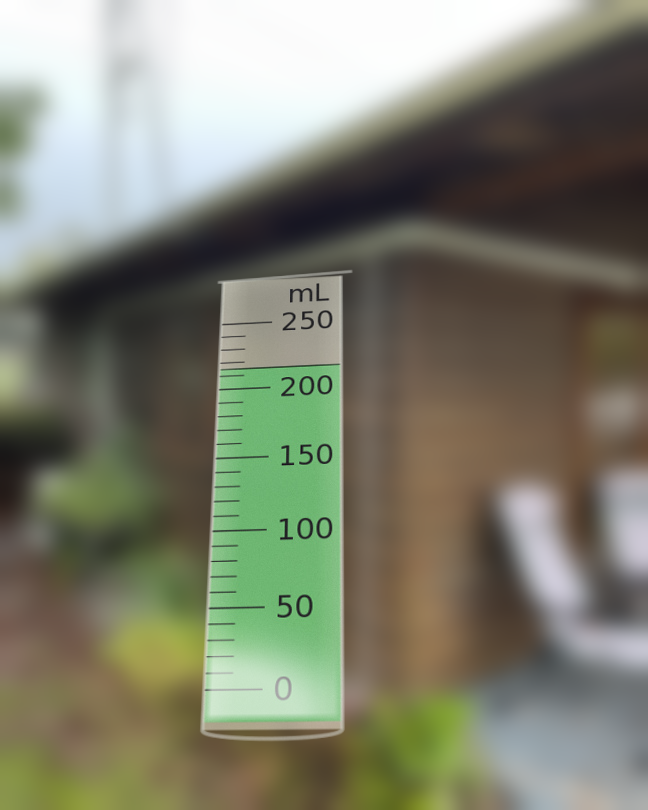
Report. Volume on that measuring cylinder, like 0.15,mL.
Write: 215,mL
